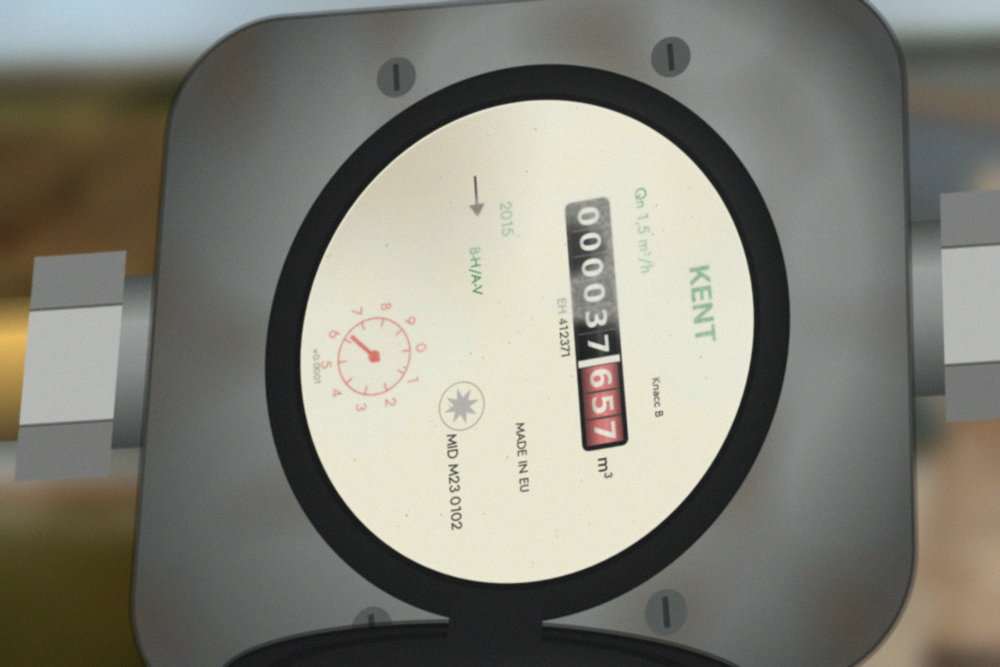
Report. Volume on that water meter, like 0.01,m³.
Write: 37.6576,m³
